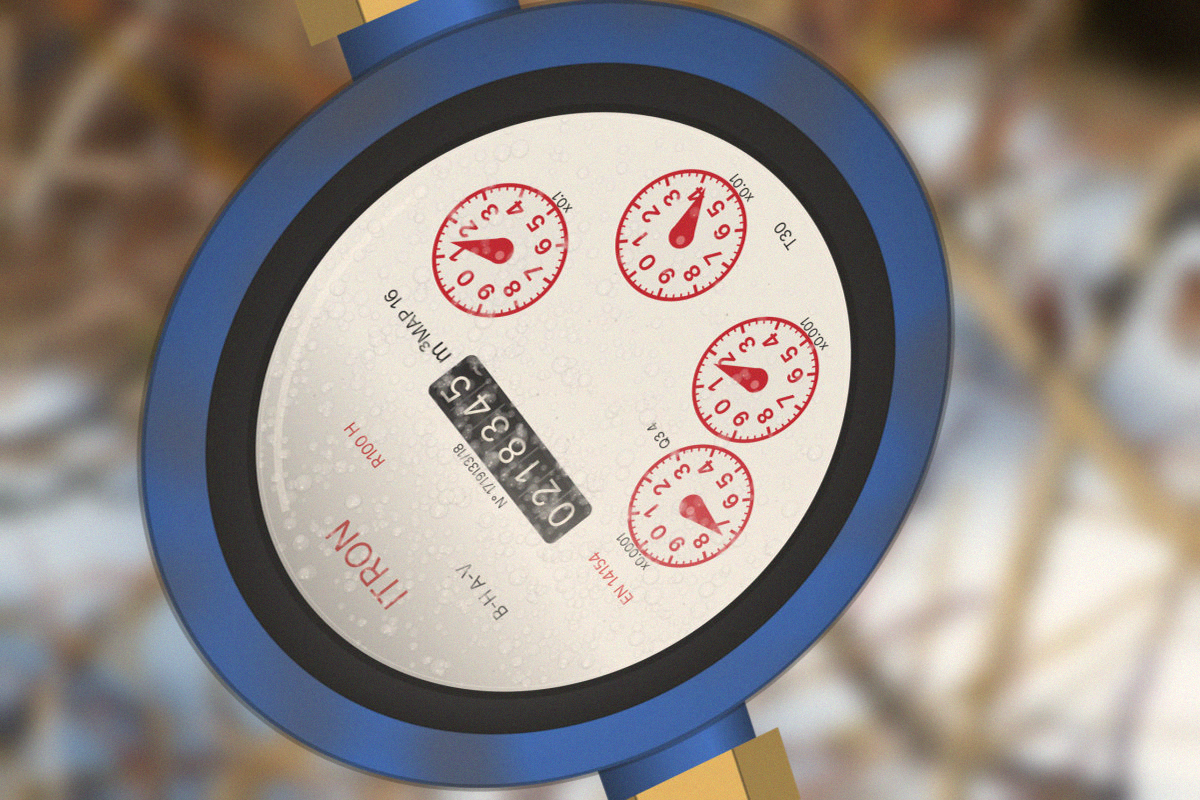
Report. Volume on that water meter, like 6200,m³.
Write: 218345.1417,m³
